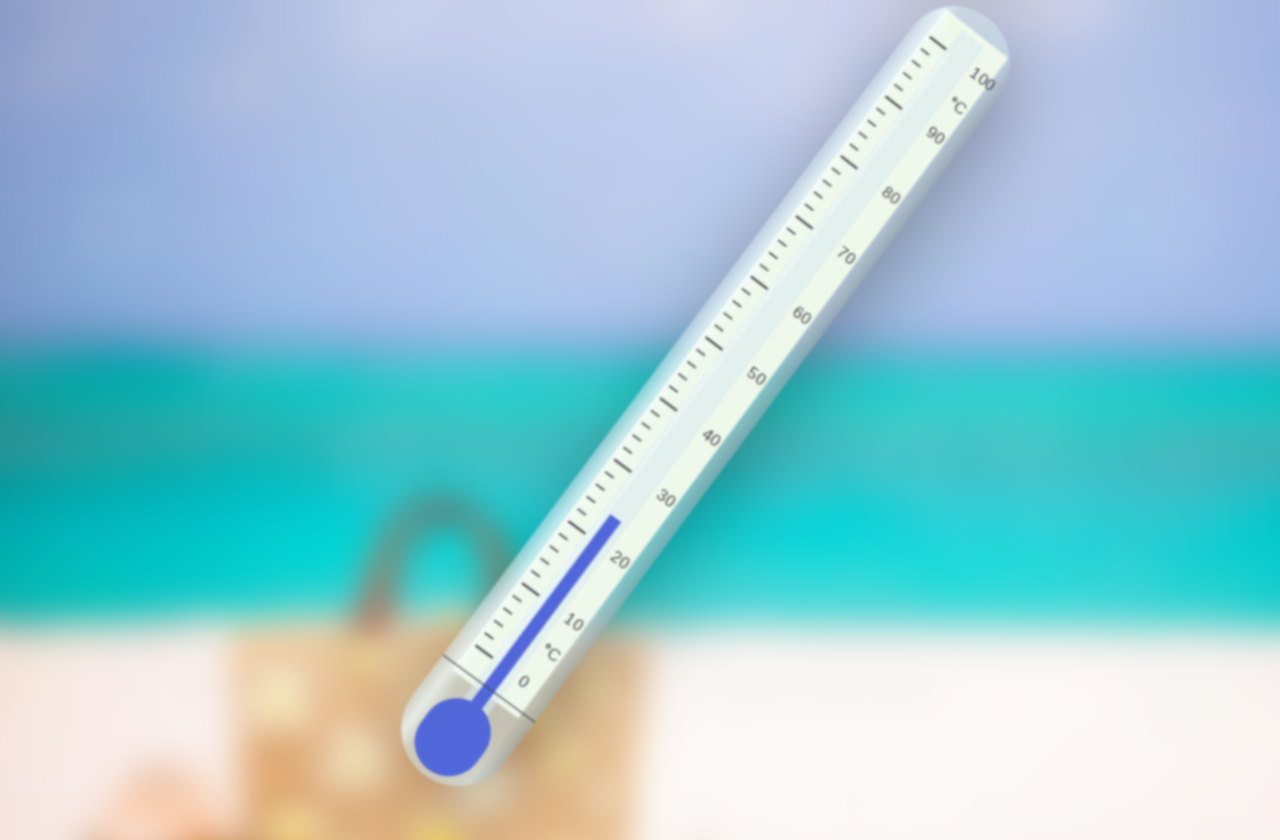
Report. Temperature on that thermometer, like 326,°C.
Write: 24,°C
